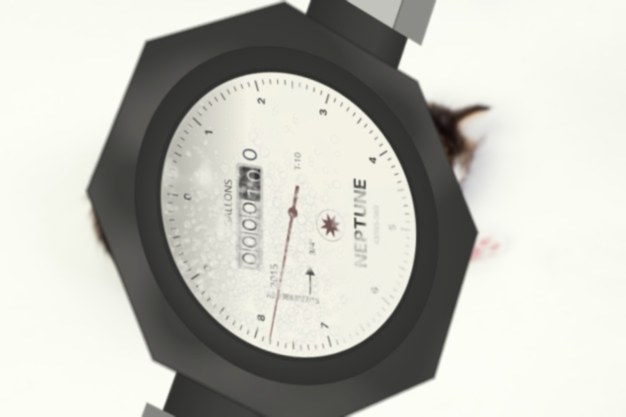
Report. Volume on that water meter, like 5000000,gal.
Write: 97.8,gal
